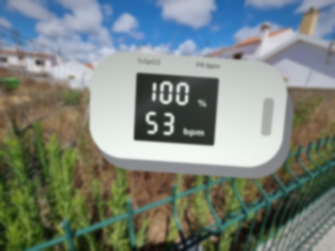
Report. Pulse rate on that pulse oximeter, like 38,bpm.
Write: 53,bpm
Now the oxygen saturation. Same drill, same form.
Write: 100,%
